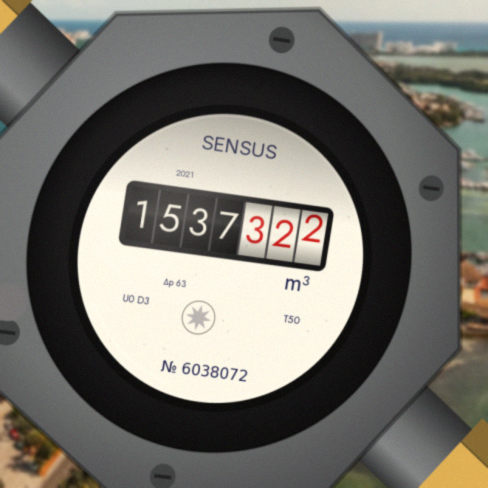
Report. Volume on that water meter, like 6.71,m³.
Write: 1537.322,m³
